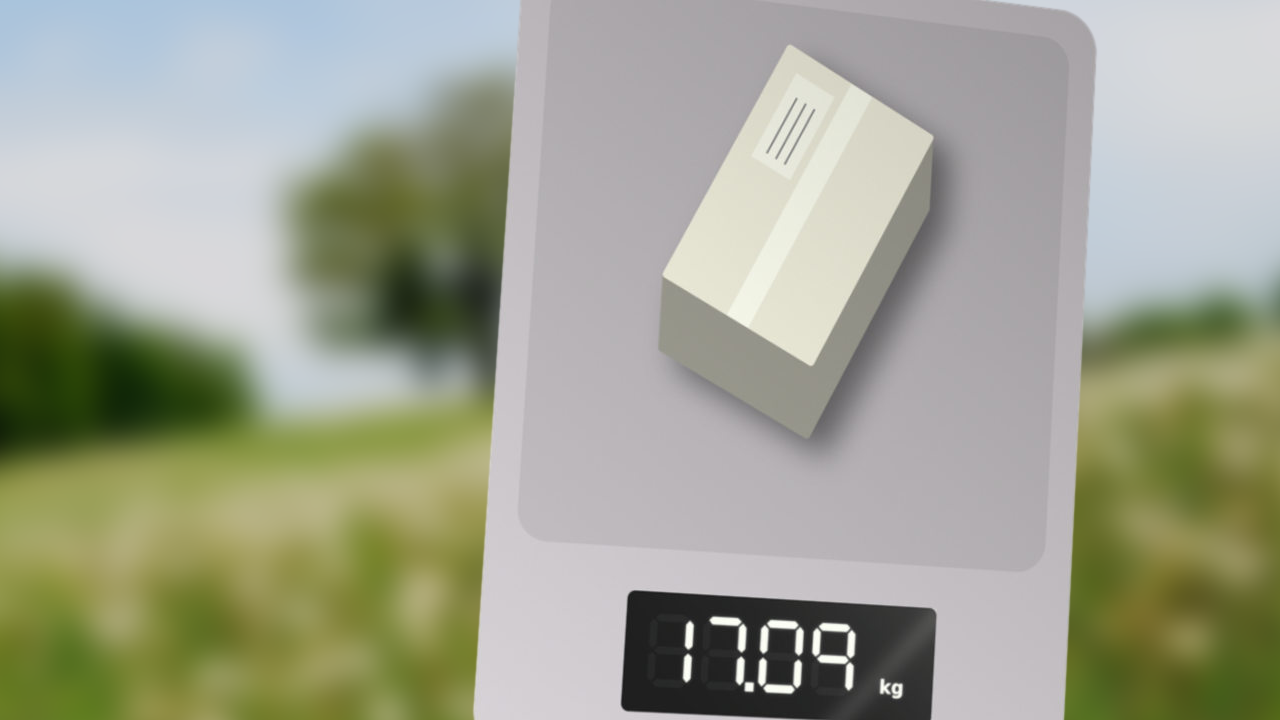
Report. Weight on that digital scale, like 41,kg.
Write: 17.09,kg
